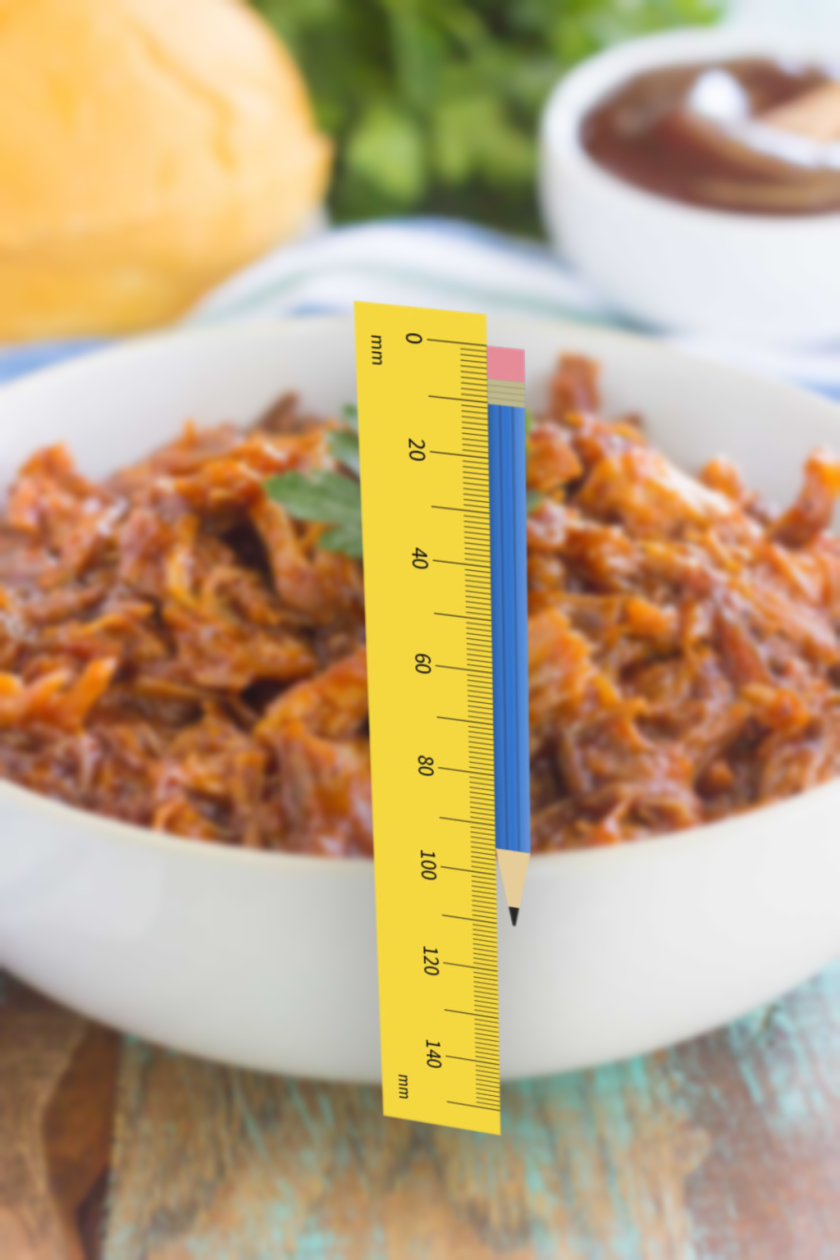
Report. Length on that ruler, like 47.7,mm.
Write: 110,mm
